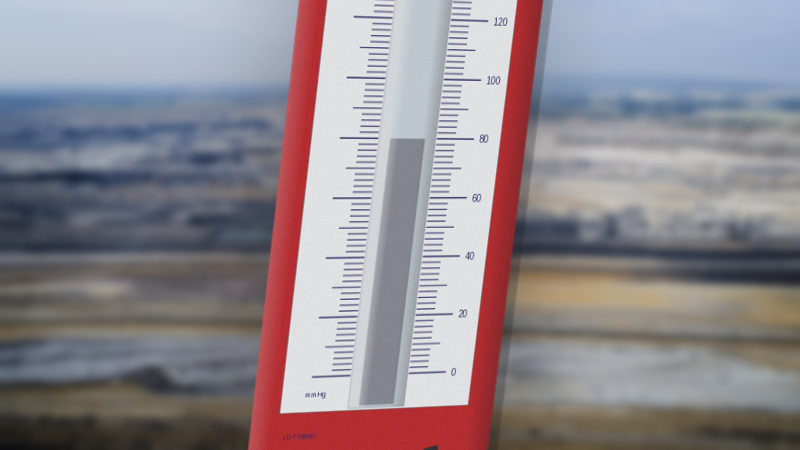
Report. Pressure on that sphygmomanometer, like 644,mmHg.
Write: 80,mmHg
